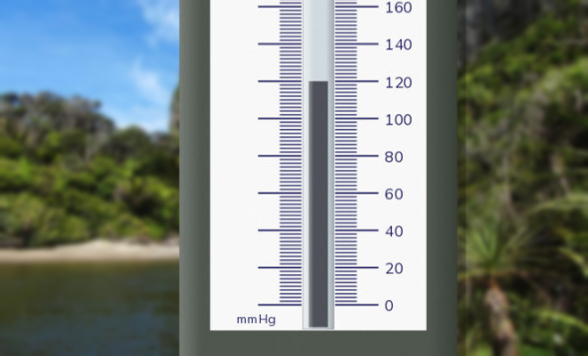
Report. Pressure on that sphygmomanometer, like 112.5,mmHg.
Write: 120,mmHg
